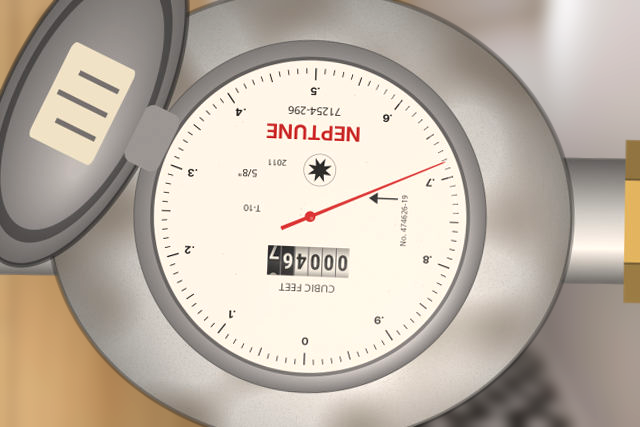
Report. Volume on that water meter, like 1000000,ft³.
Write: 466.68,ft³
